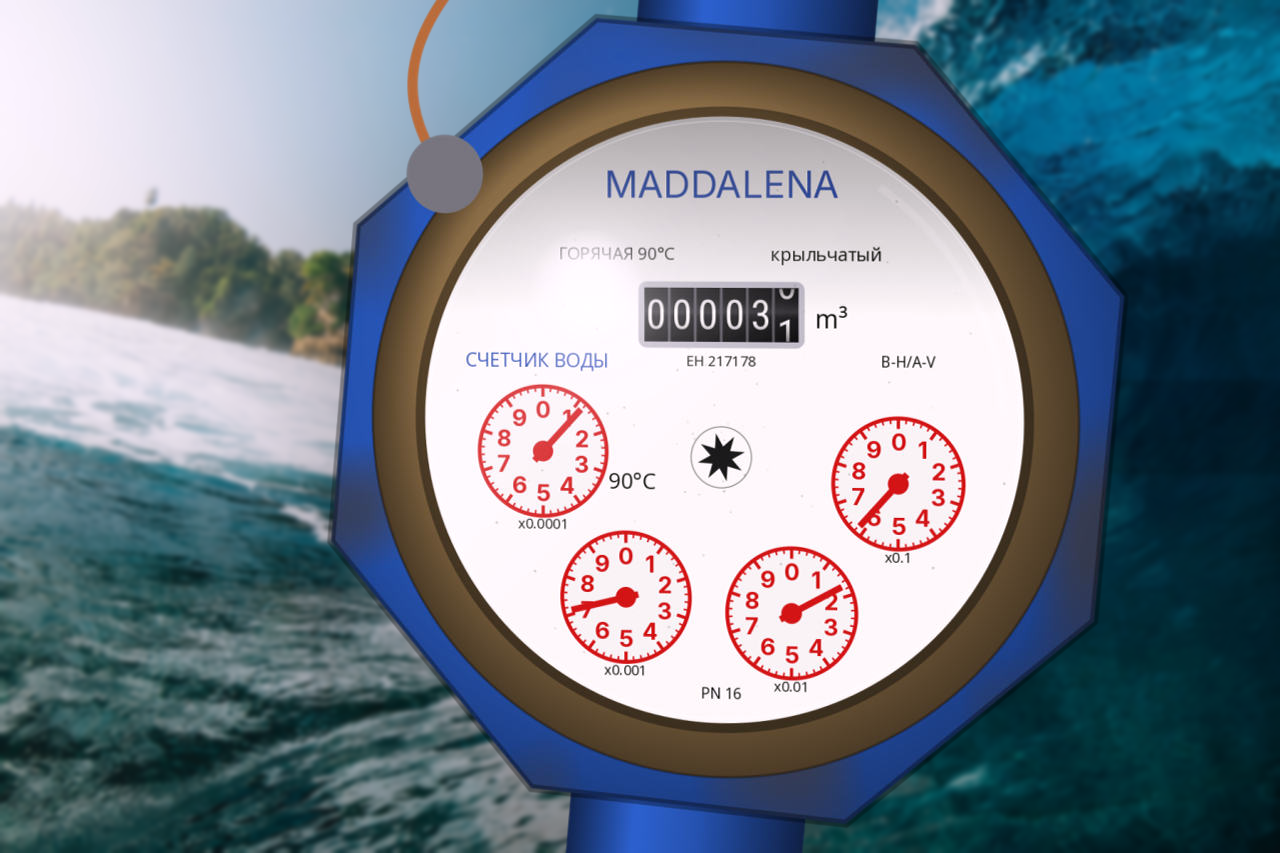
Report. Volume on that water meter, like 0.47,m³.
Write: 30.6171,m³
